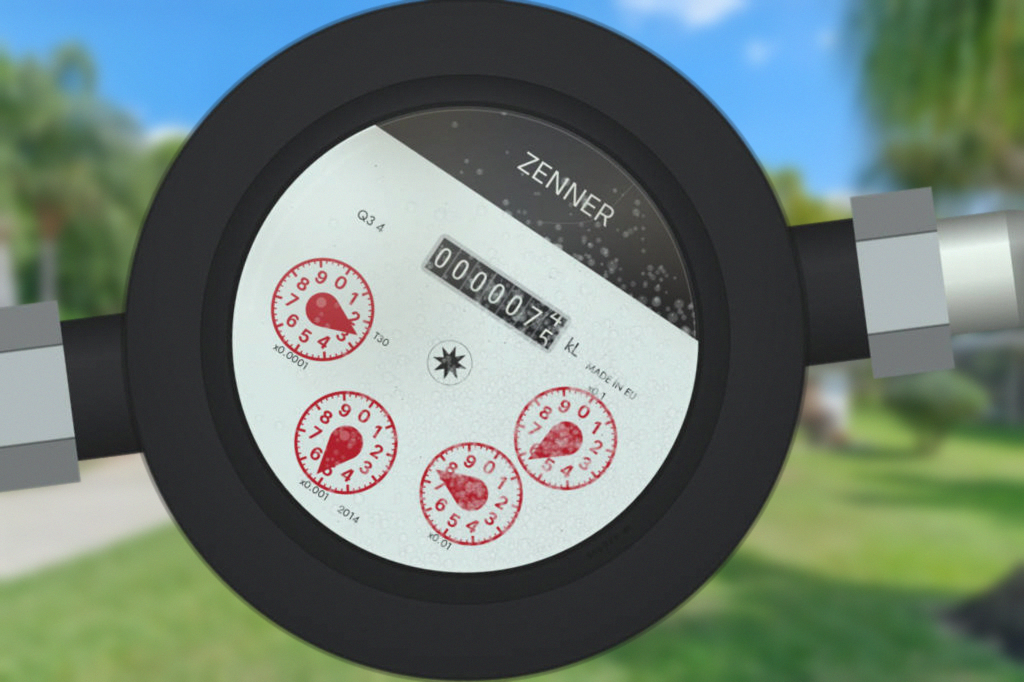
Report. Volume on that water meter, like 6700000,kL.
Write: 74.5752,kL
